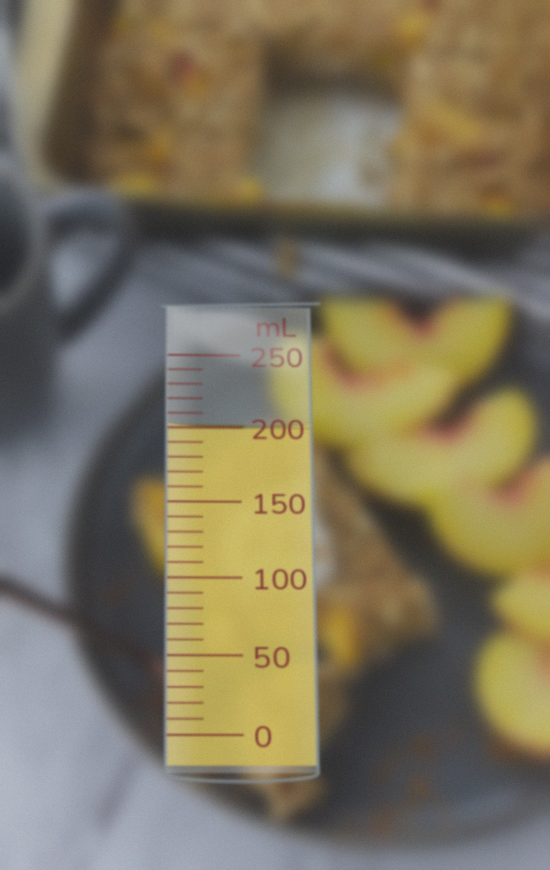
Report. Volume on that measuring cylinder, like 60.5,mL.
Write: 200,mL
